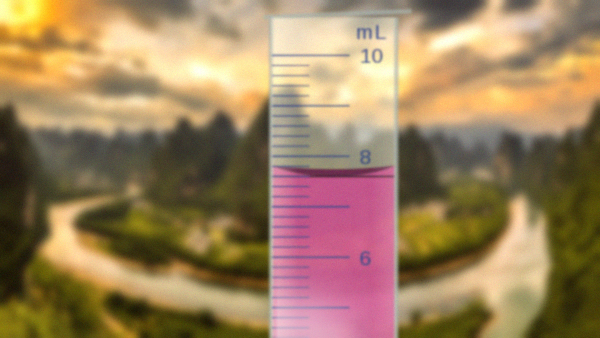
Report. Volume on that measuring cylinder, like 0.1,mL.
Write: 7.6,mL
